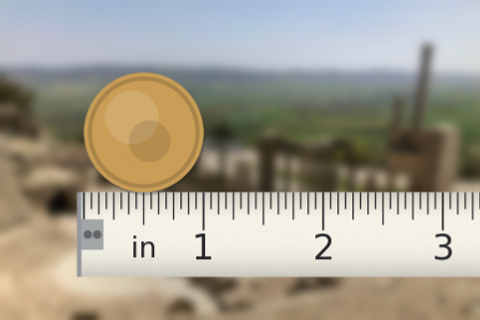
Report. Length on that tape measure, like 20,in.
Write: 1,in
